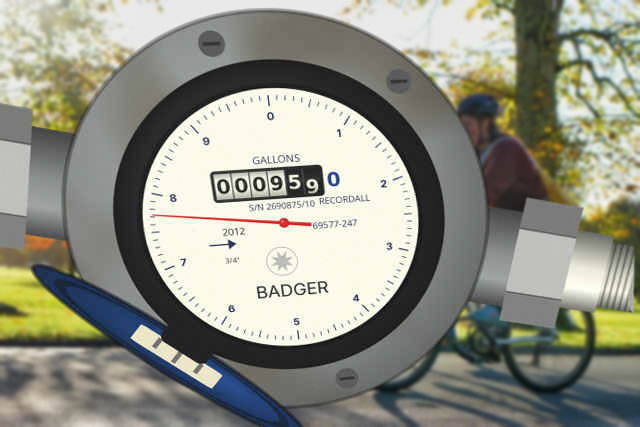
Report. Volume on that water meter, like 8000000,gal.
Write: 9587.7,gal
